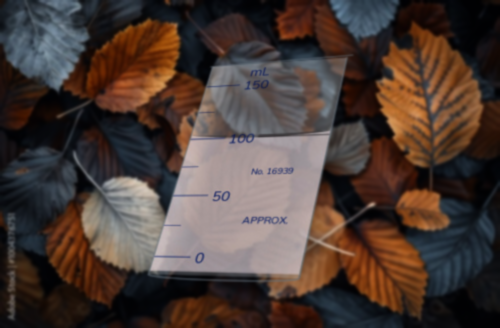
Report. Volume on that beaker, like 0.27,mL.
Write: 100,mL
